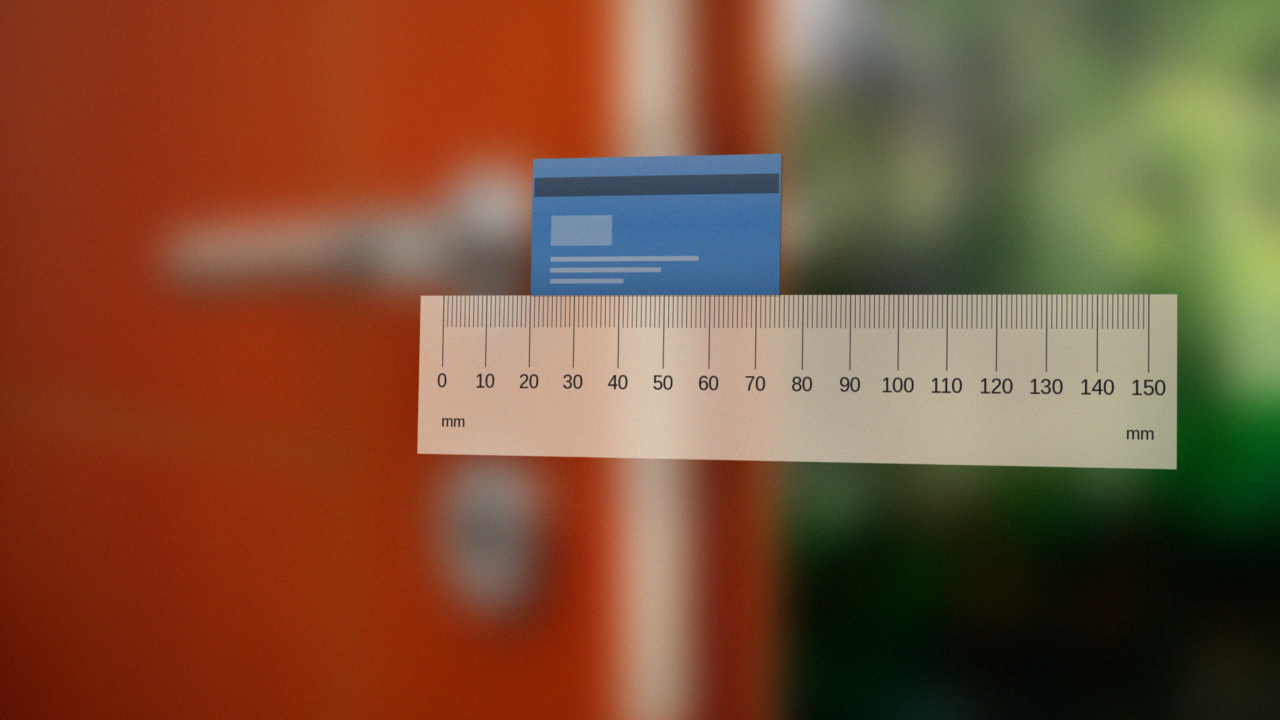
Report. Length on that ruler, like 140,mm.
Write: 55,mm
